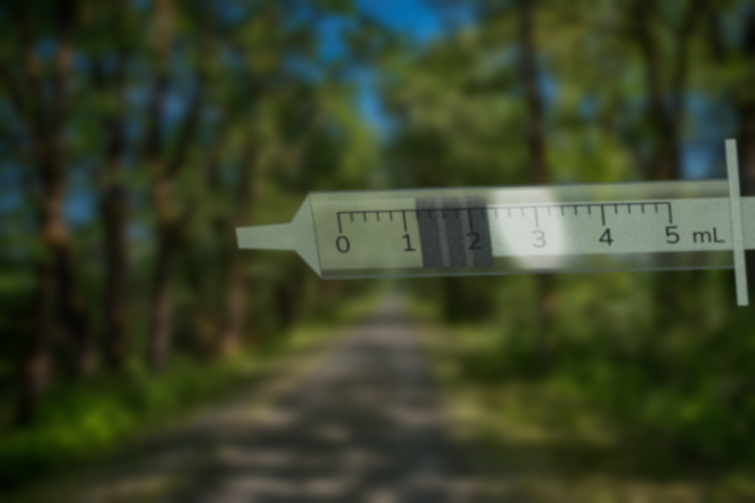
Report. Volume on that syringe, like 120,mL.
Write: 1.2,mL
